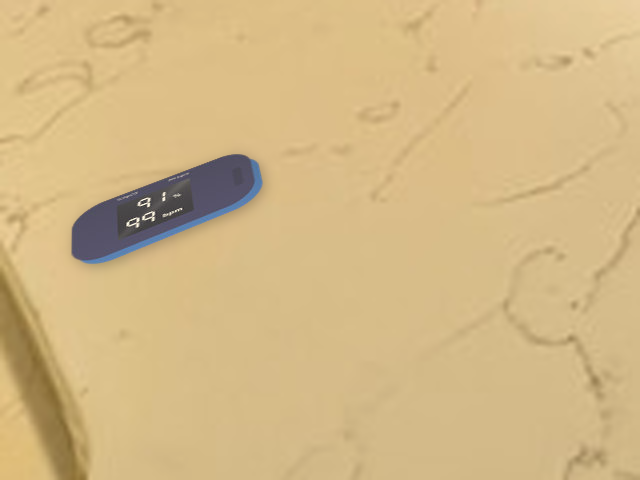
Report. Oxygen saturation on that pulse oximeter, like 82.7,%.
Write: 91,%
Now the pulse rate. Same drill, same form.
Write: 99,bpm
